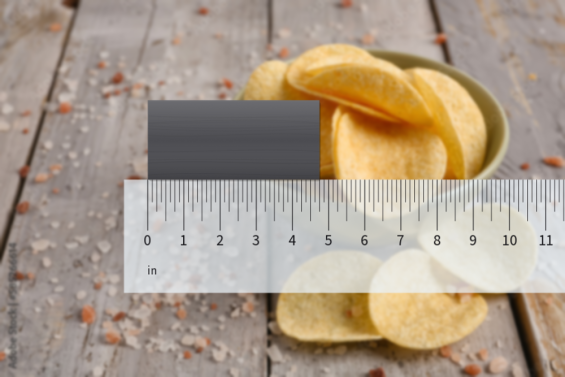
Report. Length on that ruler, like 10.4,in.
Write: 4.75,in
